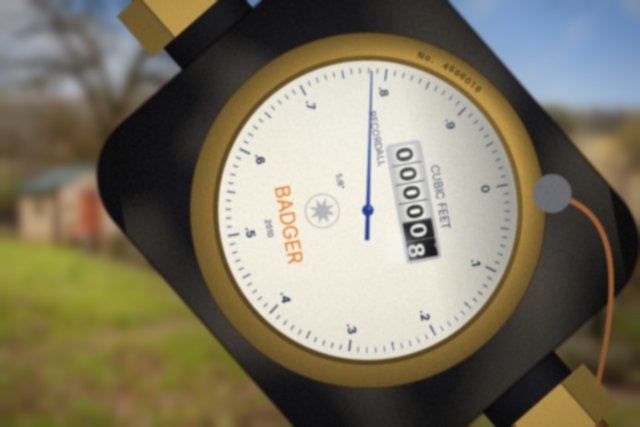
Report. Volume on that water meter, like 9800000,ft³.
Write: 7.78,ft³
